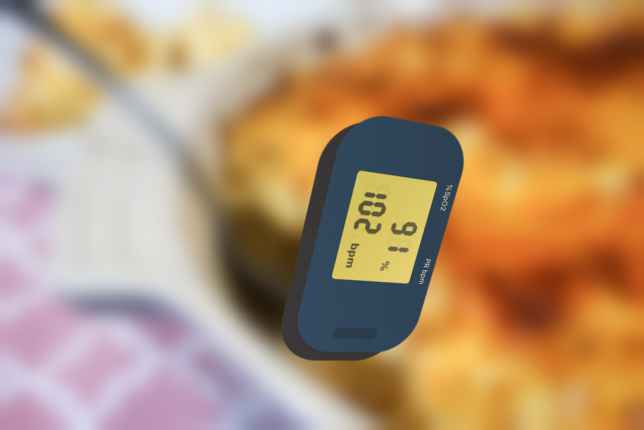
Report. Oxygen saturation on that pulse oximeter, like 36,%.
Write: 91,%
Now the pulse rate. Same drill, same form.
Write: 102,bpm
